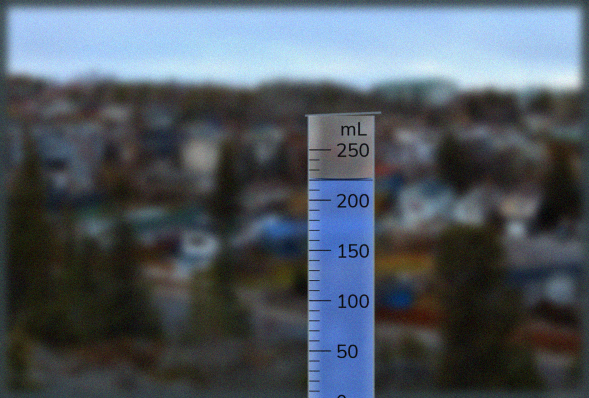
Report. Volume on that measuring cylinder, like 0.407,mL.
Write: 220,mL
